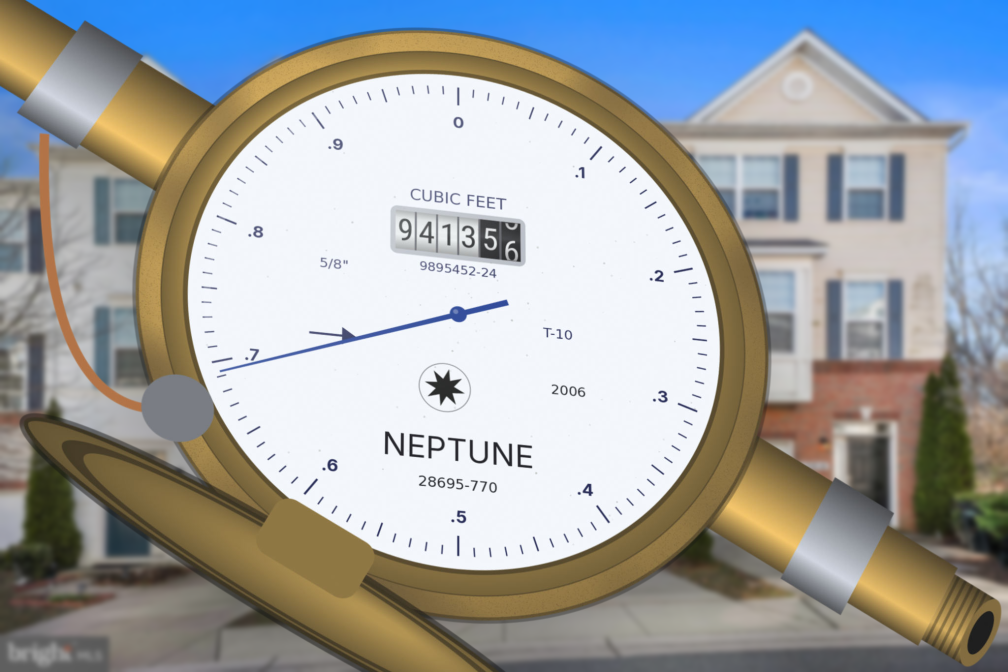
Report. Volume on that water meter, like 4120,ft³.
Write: 941355.69,ft³
